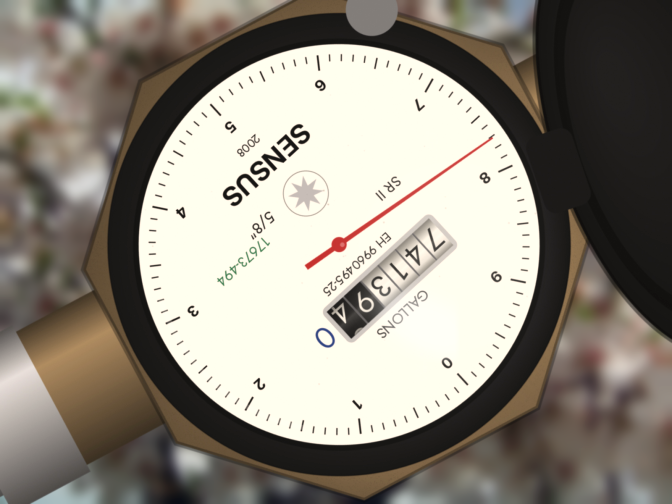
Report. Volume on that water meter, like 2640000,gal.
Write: 7413937.7,gal
